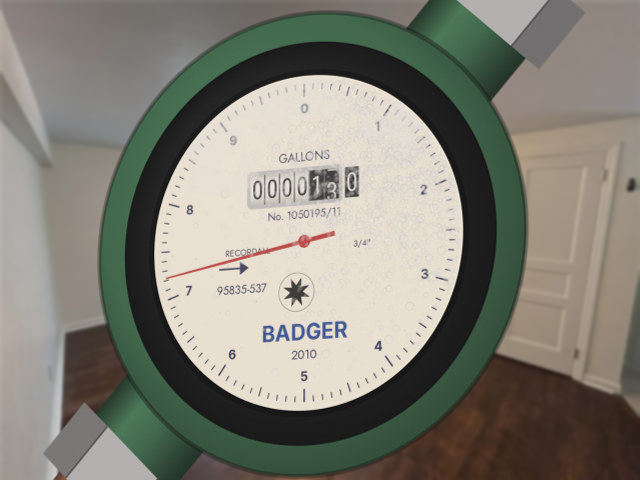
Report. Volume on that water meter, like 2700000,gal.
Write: 127.2,gal
